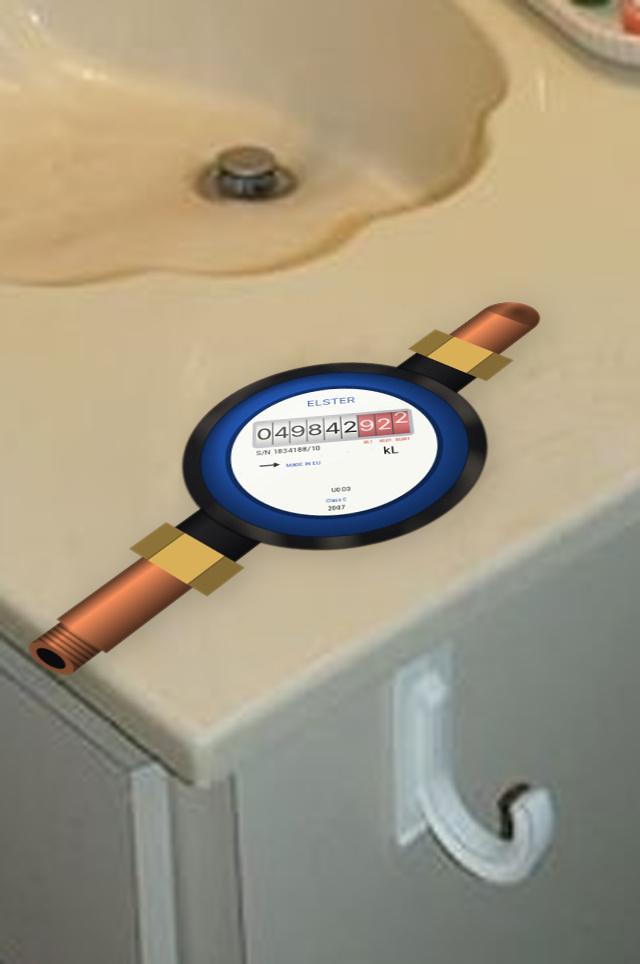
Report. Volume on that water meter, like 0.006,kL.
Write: 49842.922,kL
